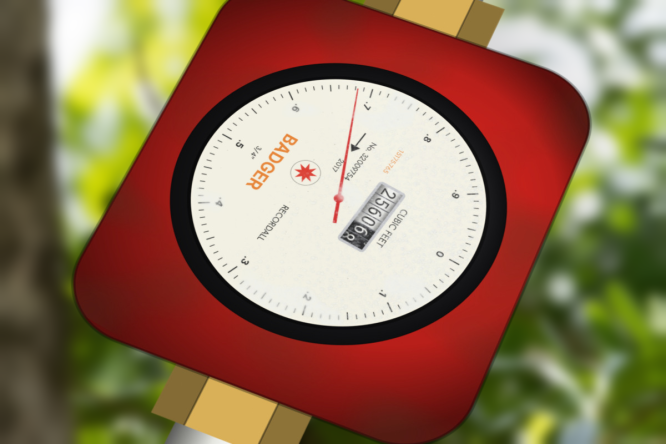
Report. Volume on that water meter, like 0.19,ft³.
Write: 256067.68,ft³
